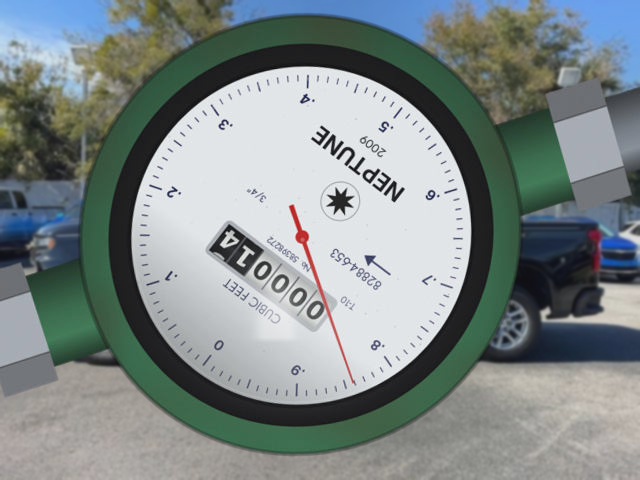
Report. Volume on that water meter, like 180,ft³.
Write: 13.84,ft³
